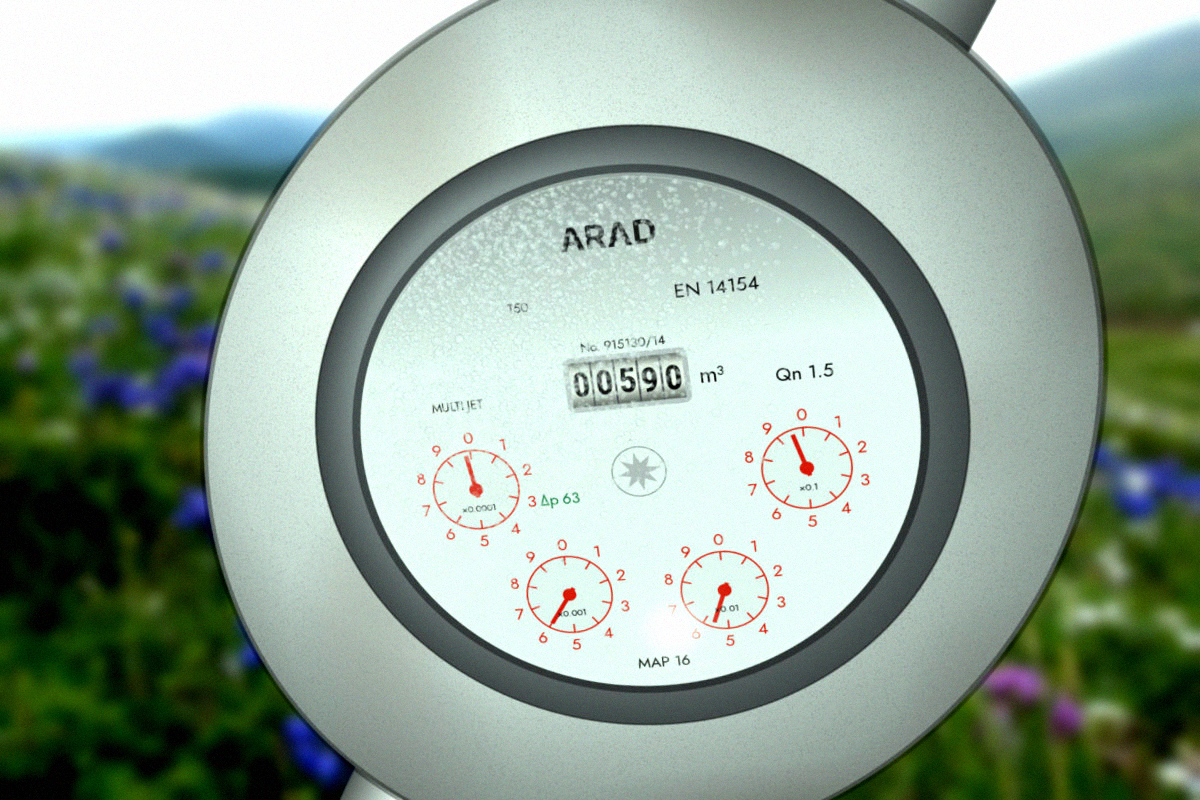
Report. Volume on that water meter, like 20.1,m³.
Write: 589.9559,m³
